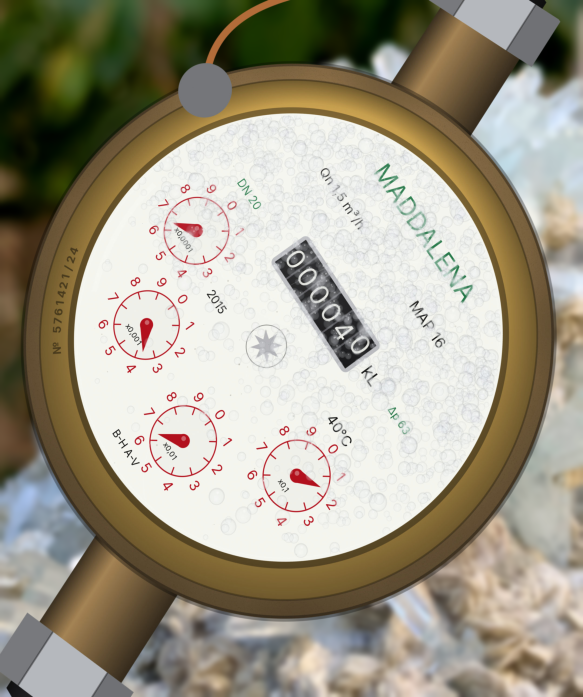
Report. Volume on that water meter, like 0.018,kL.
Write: 40.1636,kL
